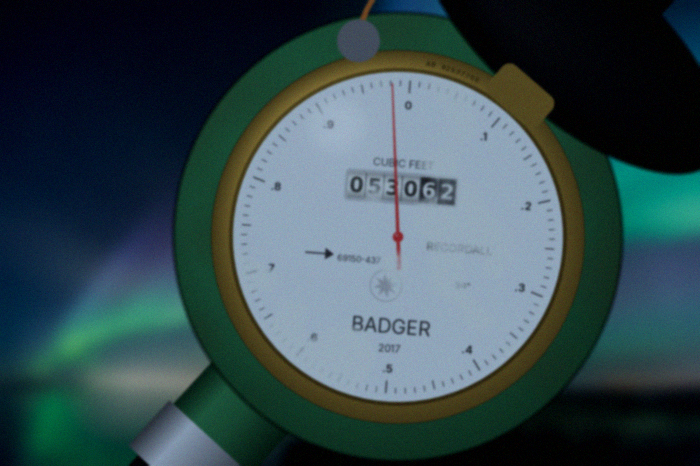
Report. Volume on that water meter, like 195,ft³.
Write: 53061.98,ft³
